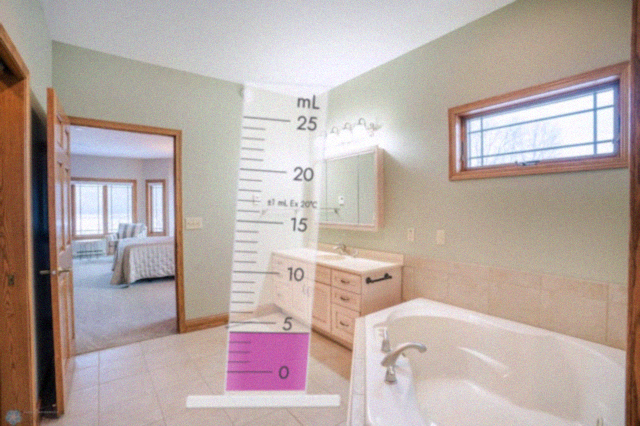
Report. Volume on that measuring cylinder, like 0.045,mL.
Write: 4,mL
